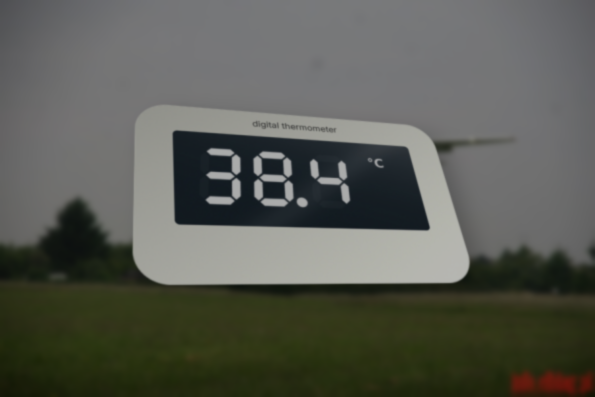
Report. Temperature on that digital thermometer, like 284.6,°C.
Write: 38.4,°C
